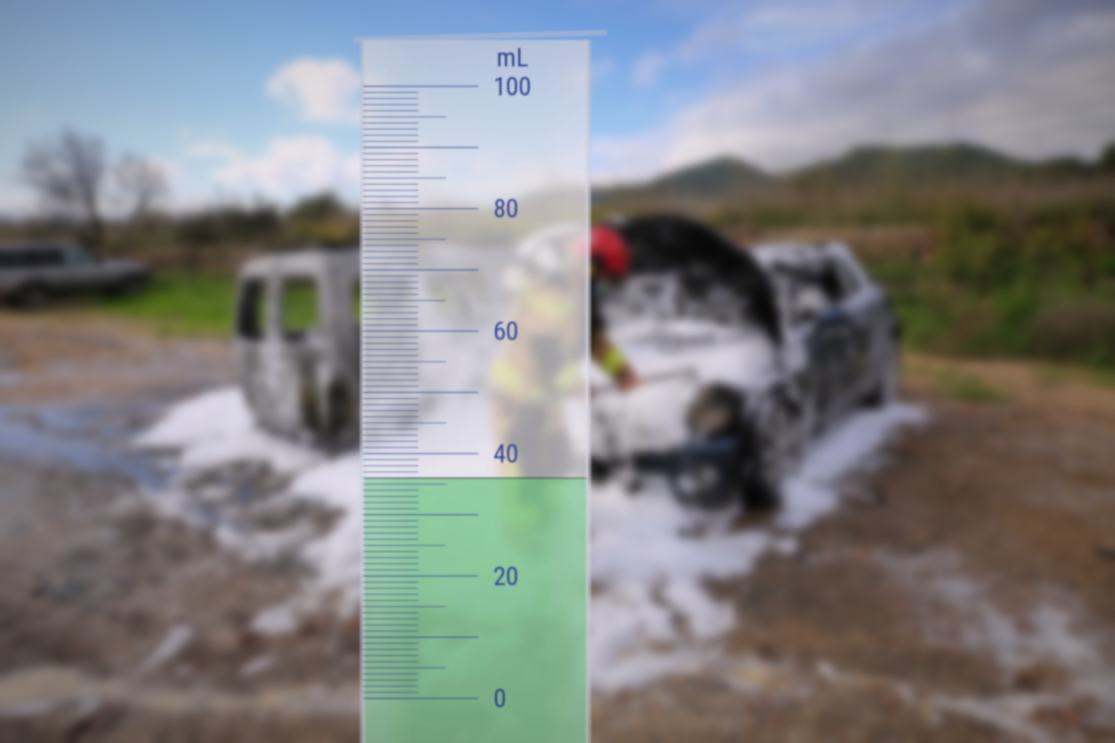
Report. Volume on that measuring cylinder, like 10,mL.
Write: 36,mL
